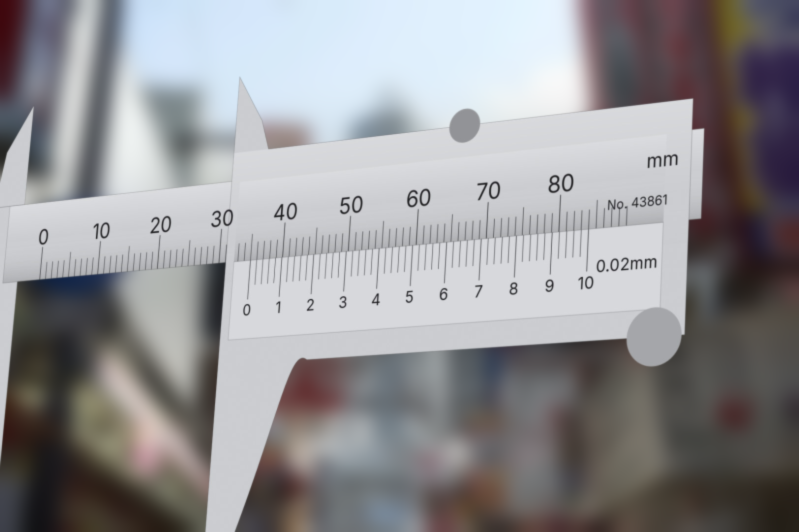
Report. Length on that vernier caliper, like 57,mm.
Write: 35.0,mm
